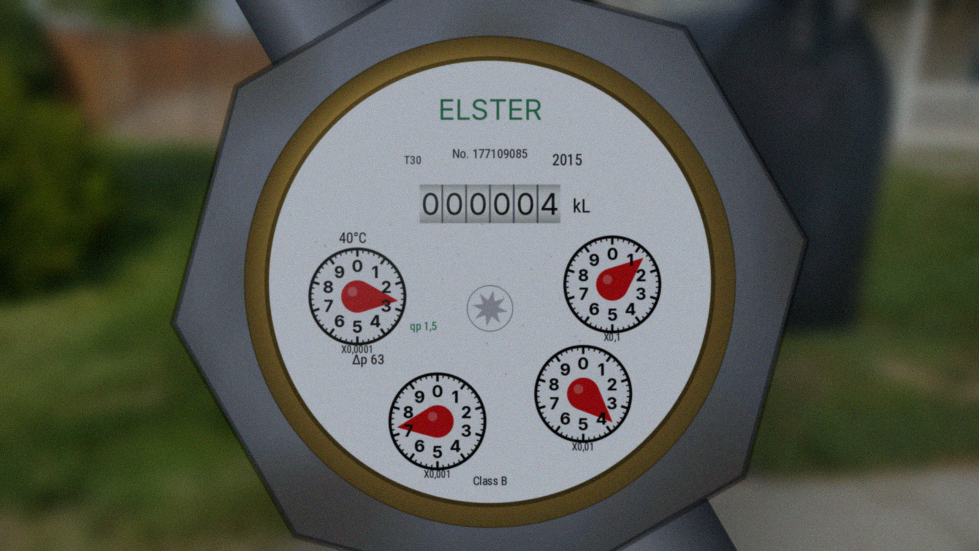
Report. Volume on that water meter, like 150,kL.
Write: 4.1372,kL
